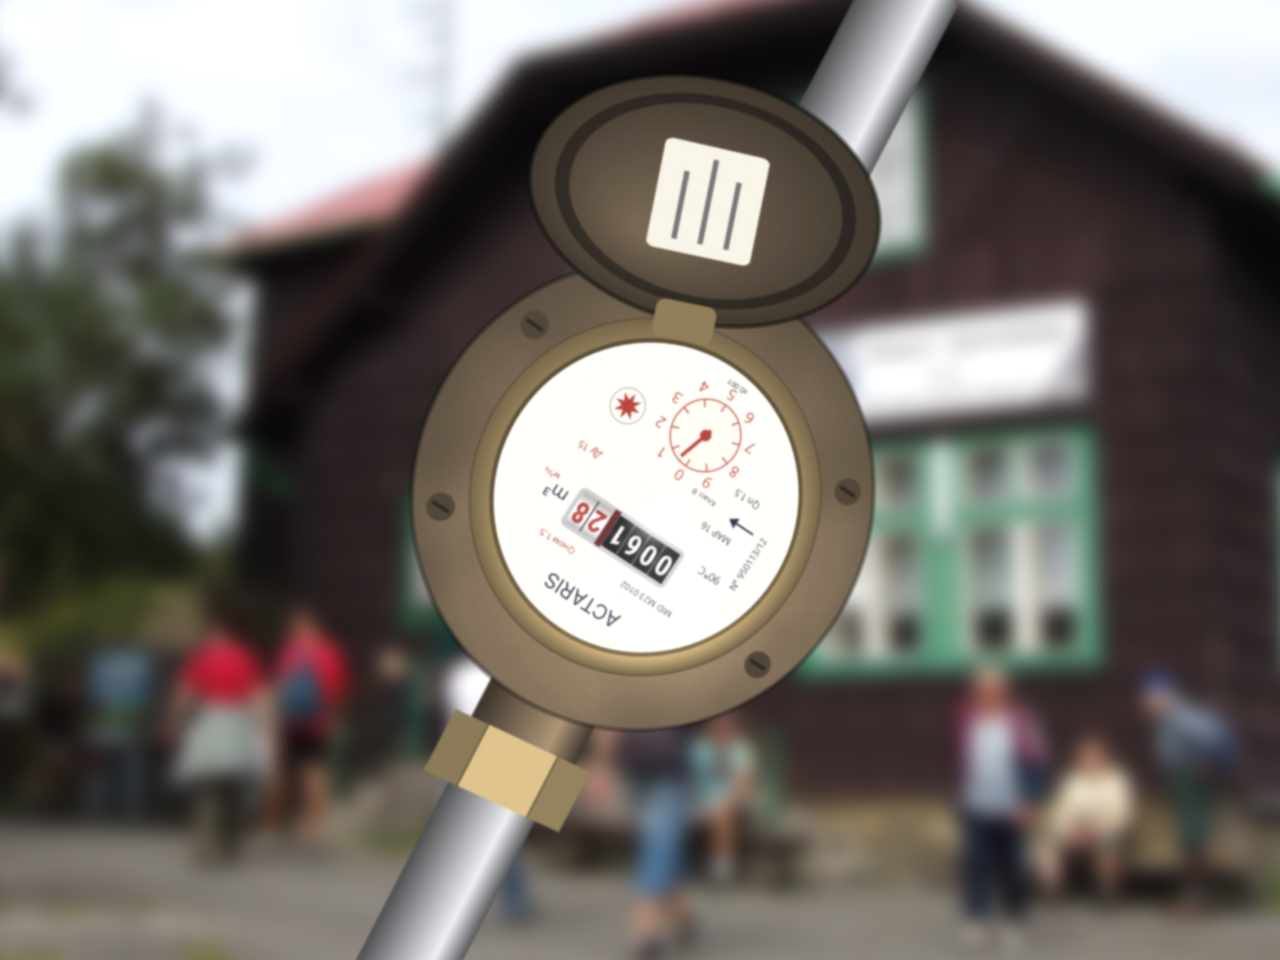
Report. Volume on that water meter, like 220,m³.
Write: 61.280,m³
